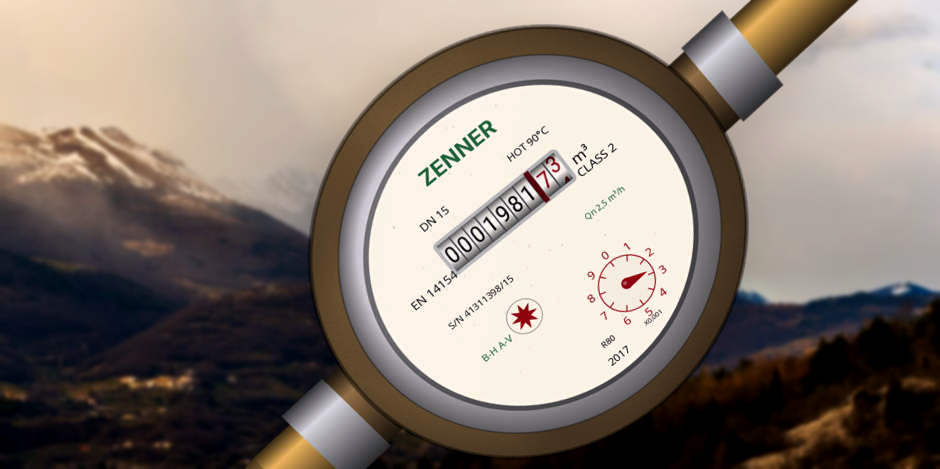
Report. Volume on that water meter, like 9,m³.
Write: 1981.732,m³
